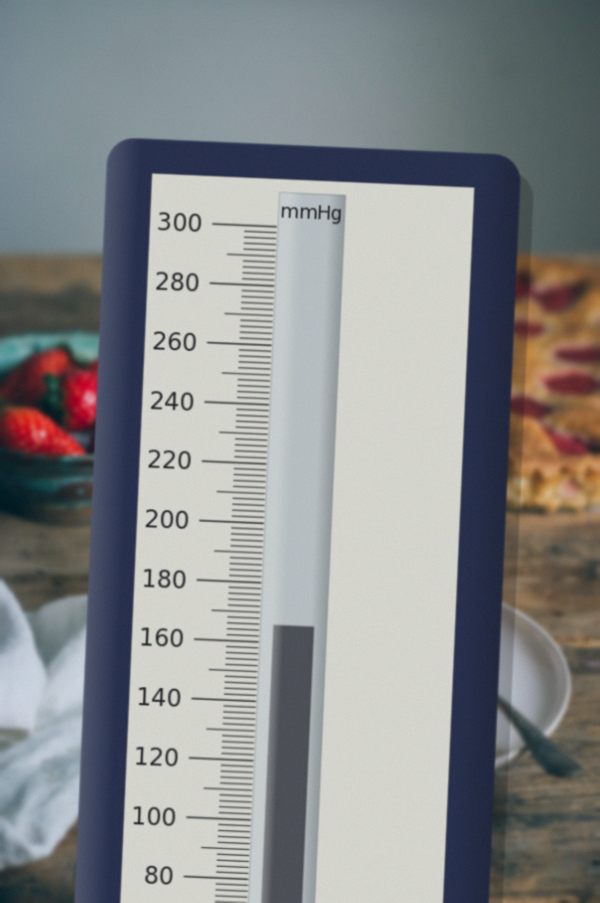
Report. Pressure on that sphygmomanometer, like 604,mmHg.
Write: 166,mmHg
